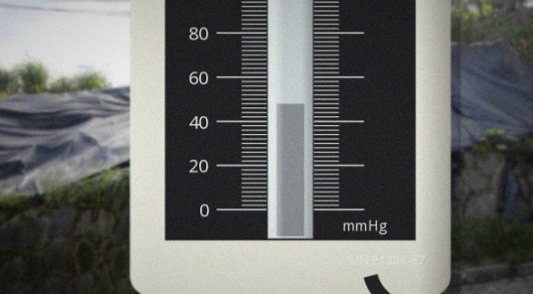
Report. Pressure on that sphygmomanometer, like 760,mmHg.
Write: 48,mmHg
